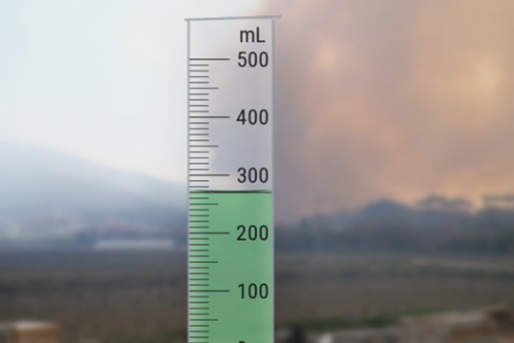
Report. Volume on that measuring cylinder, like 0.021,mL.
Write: 270,mL
